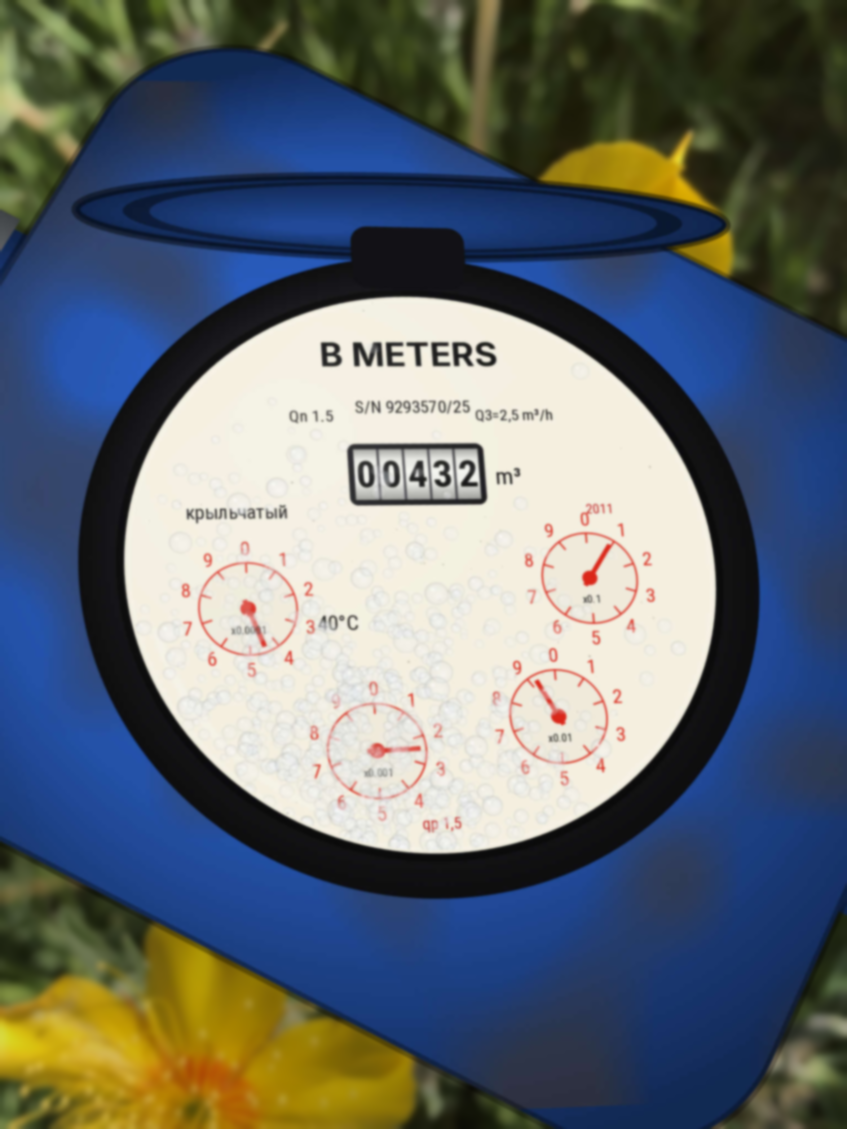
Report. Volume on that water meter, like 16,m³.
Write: 432.0924,m³
